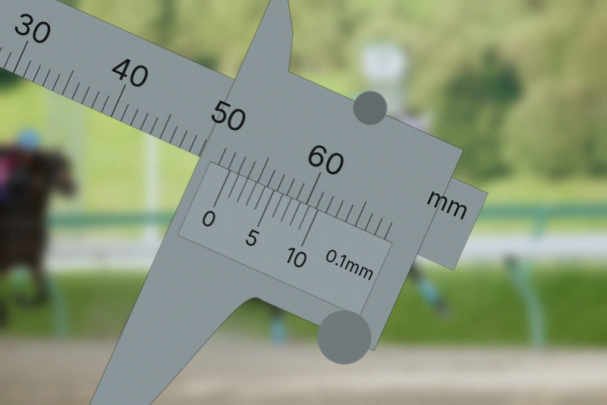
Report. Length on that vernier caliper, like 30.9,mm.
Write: 52.2,mm
